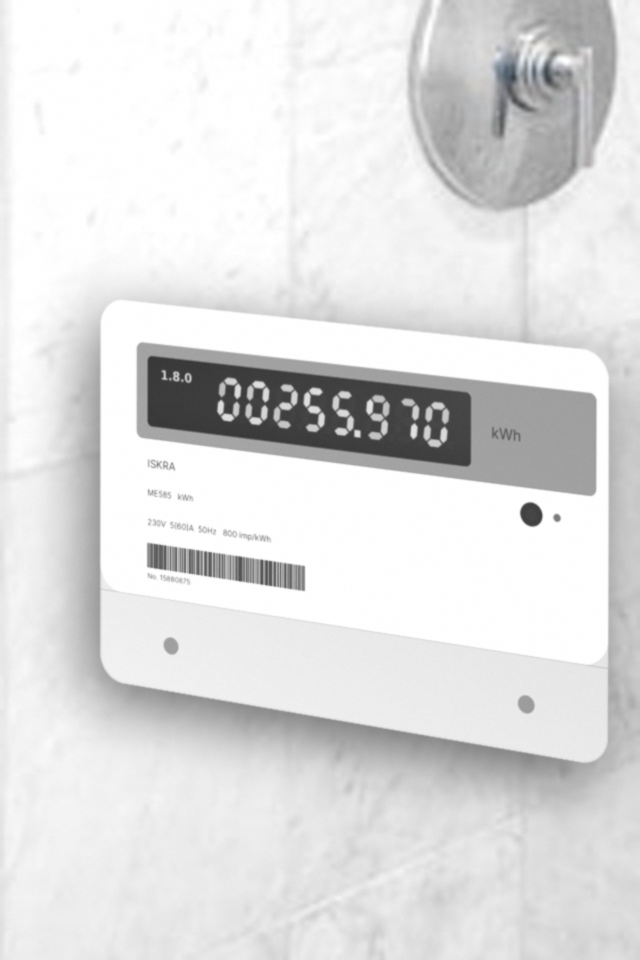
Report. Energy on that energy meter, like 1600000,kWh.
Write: 255.970,kWh
